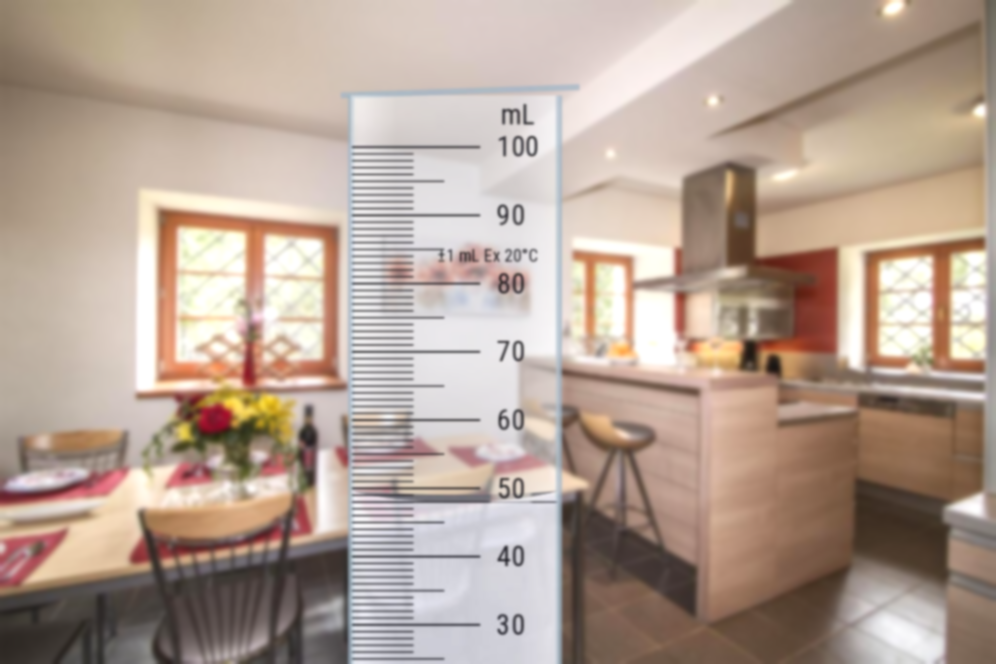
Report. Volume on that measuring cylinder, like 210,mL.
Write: 48,mL
